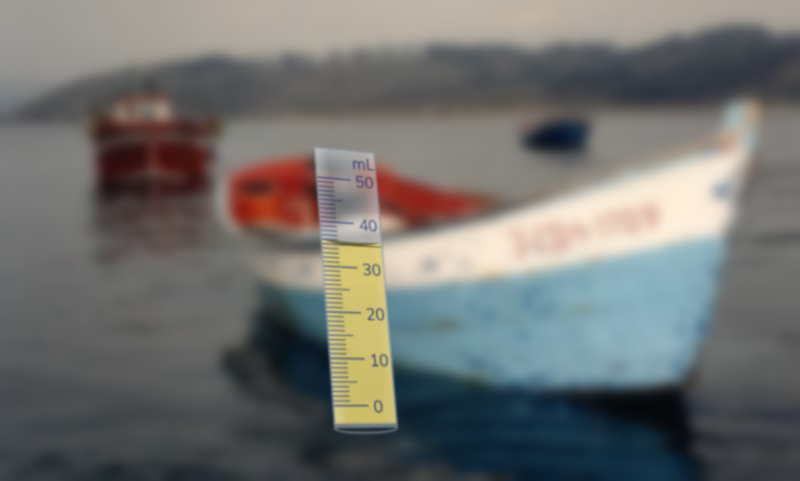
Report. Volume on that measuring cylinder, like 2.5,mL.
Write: 35,mL
